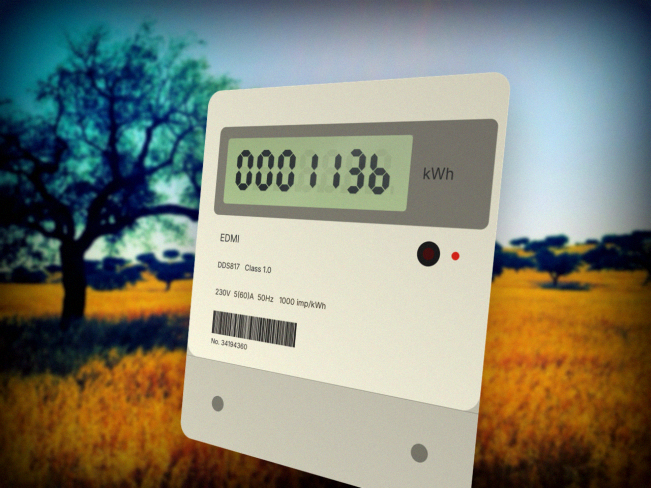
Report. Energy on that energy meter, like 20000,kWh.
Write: 1136,kWh
